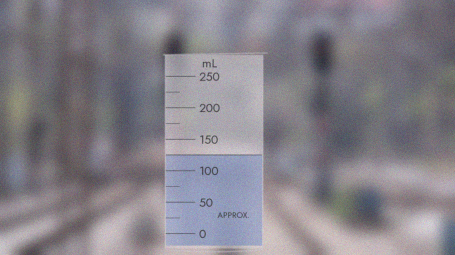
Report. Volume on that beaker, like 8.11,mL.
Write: 125,mL
